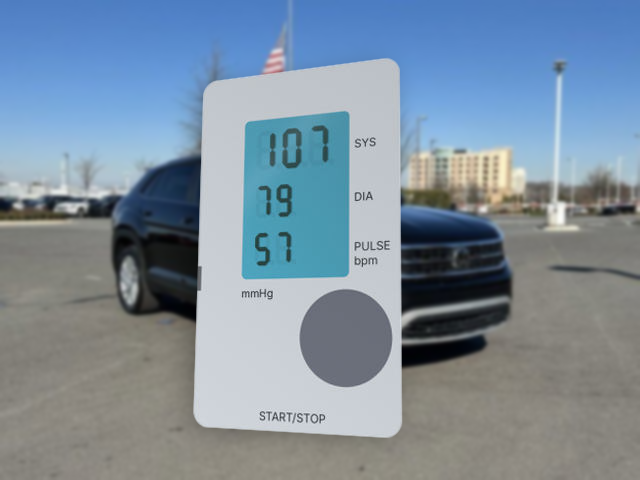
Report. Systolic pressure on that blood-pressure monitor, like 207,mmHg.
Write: 107,mmHg
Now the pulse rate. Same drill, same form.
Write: 57,bpm
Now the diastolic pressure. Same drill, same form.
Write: 79,mmHg
